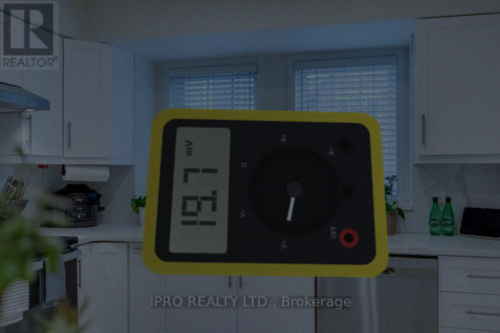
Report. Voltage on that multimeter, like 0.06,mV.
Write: 19.7,mV
